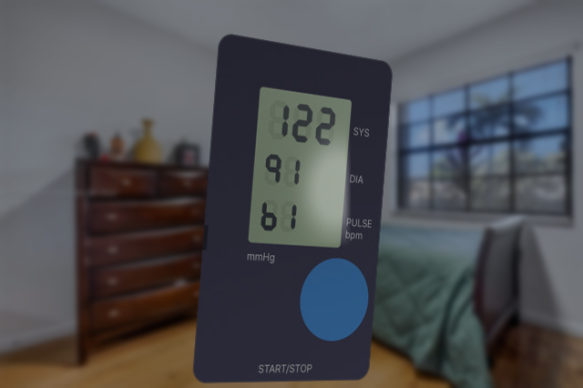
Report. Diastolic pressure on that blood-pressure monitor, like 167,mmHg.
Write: 91,mmHg
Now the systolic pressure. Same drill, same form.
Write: 122,mmHg
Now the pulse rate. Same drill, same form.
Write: 61,bpm
